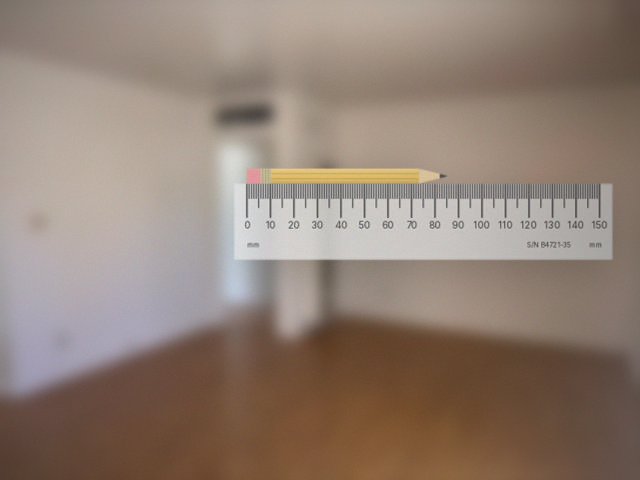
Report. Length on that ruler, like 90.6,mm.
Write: 85,mm
